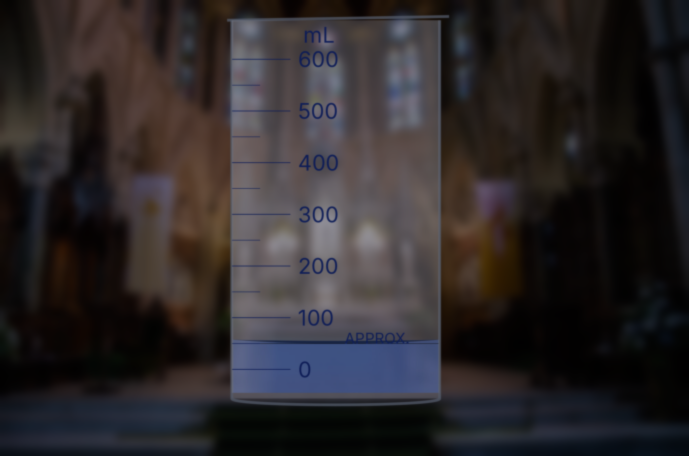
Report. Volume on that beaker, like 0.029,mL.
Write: 50,mL
